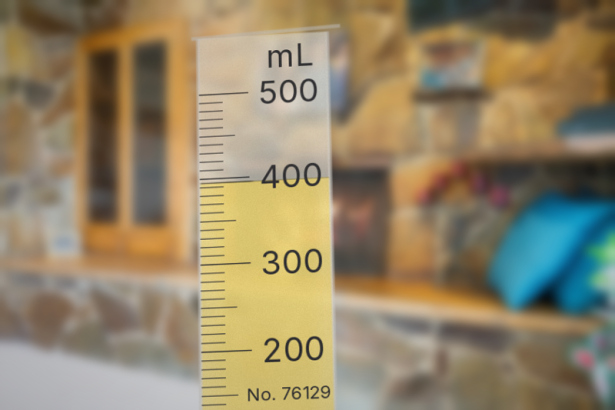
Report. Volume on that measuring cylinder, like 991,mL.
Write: 395,mL
